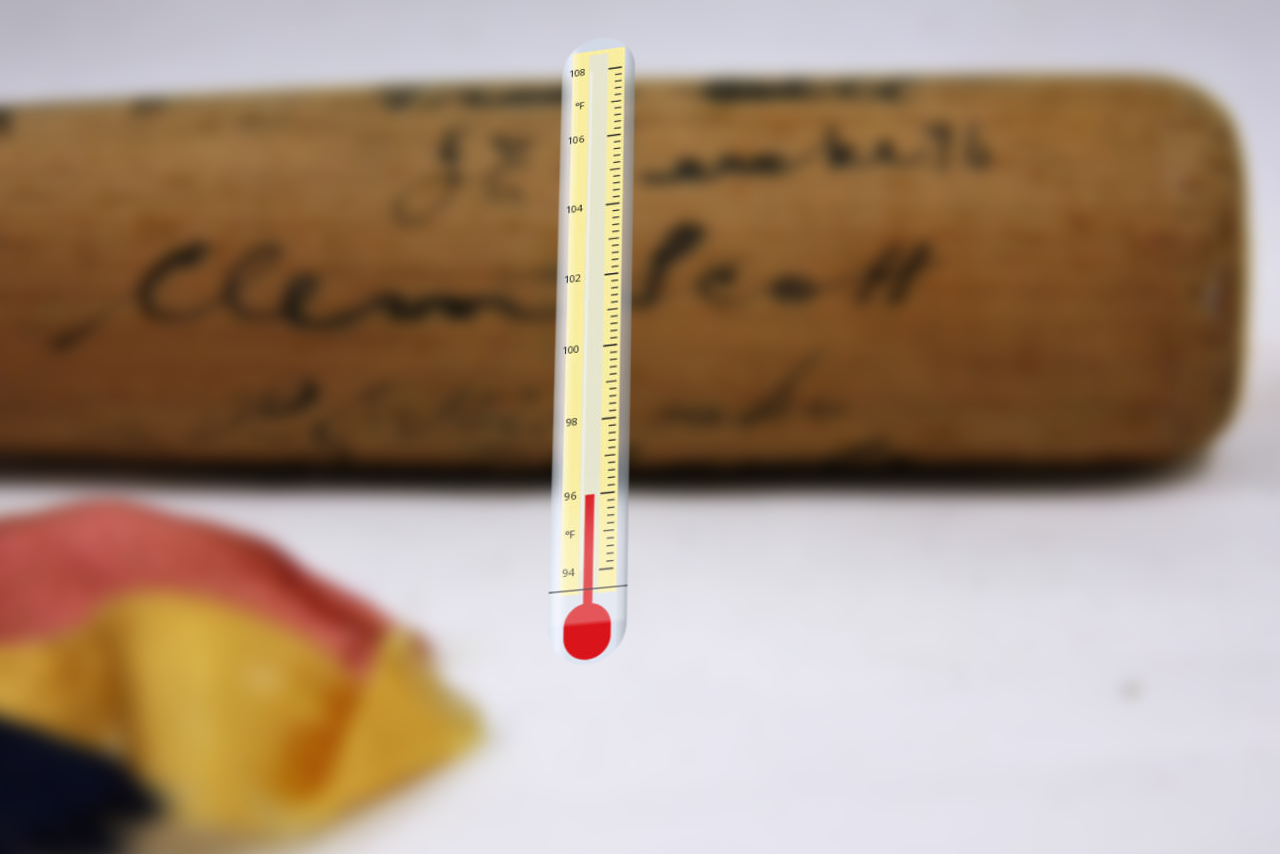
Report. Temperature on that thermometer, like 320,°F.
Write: 96,°F
